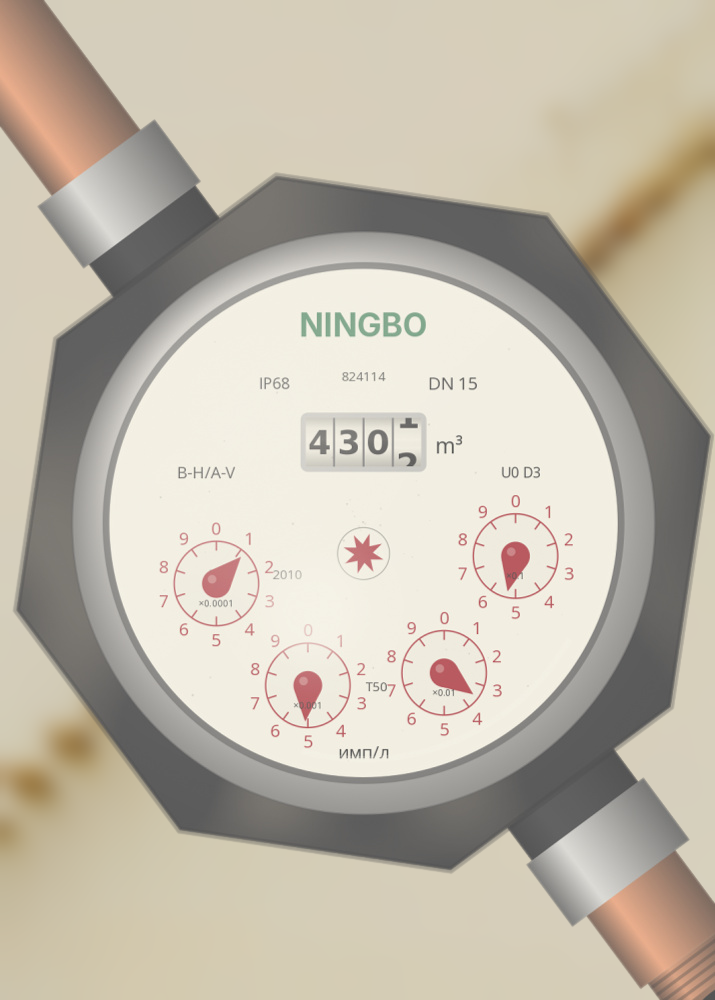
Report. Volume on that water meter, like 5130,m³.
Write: 4301.5351,m³
